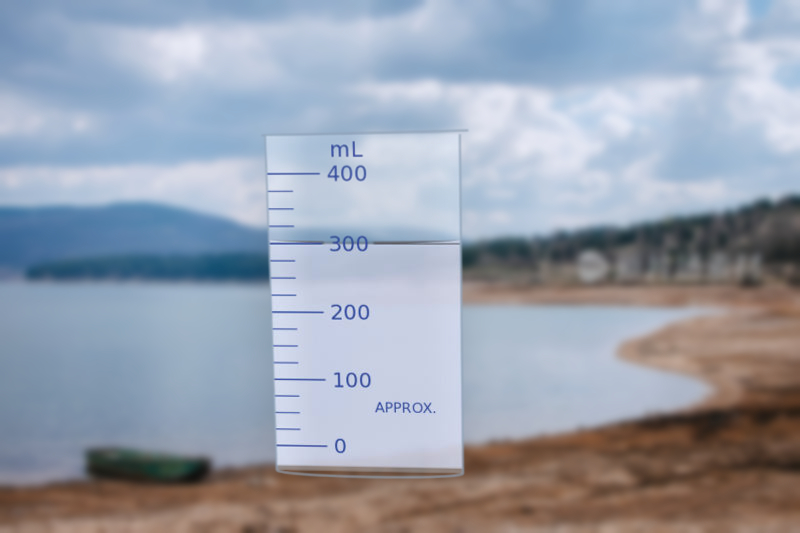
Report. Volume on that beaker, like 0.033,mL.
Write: 300,mL
